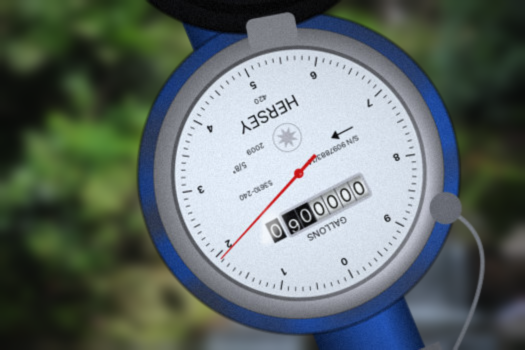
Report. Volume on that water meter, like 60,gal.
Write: 61.9,gal
